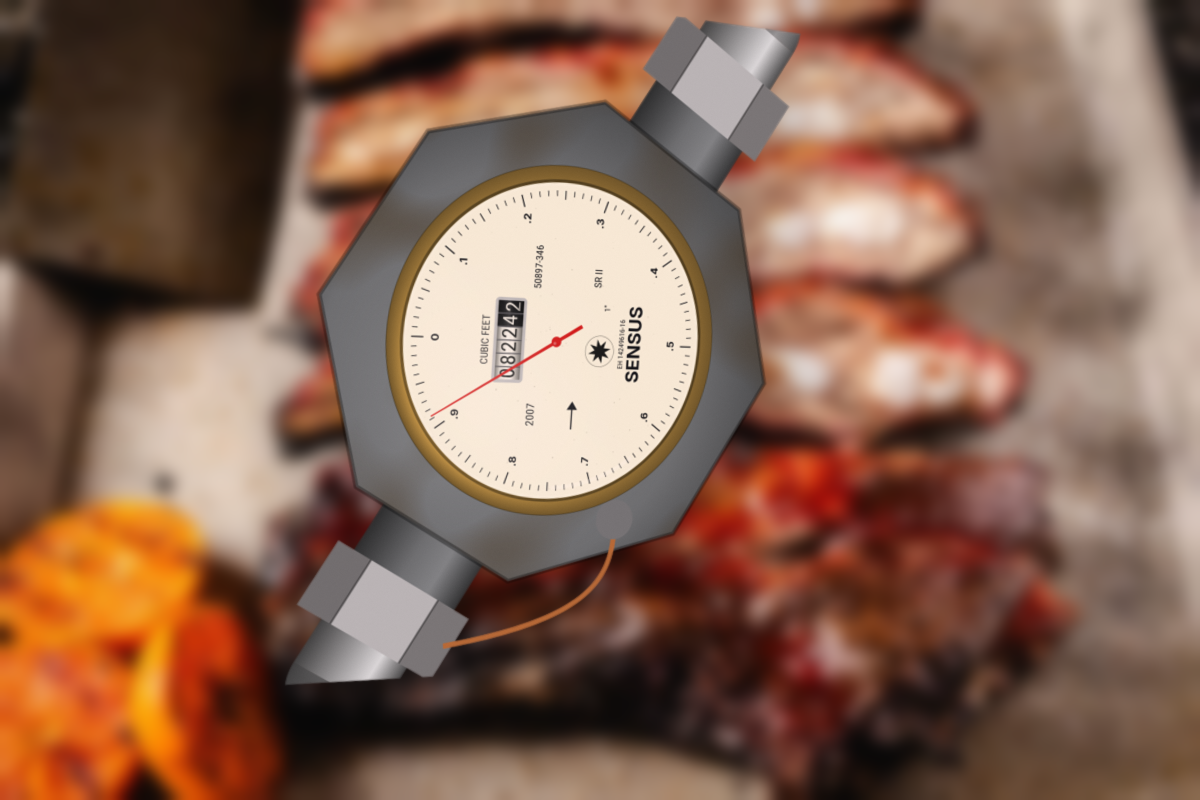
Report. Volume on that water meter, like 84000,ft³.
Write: 82241.91,ft³
